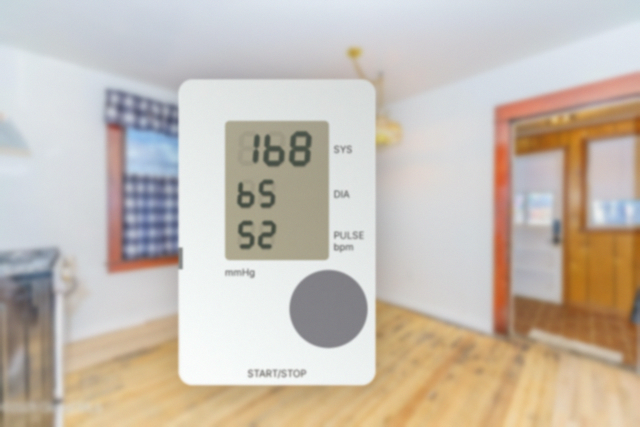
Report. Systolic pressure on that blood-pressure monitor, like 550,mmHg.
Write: 168,mmHg
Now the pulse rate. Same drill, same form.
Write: 52,bpm
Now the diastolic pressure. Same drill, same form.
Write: 65,mmHg
